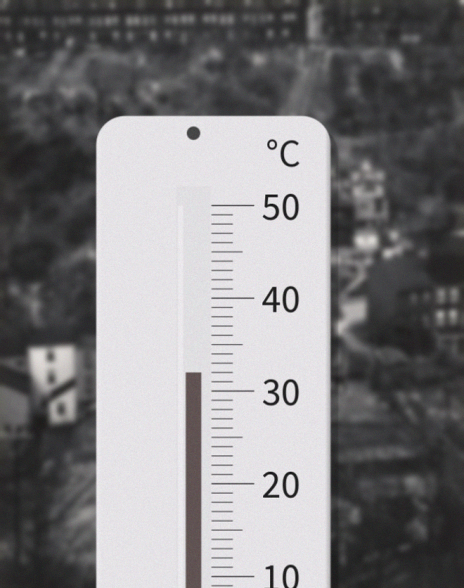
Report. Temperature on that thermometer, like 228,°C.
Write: 32,°C
